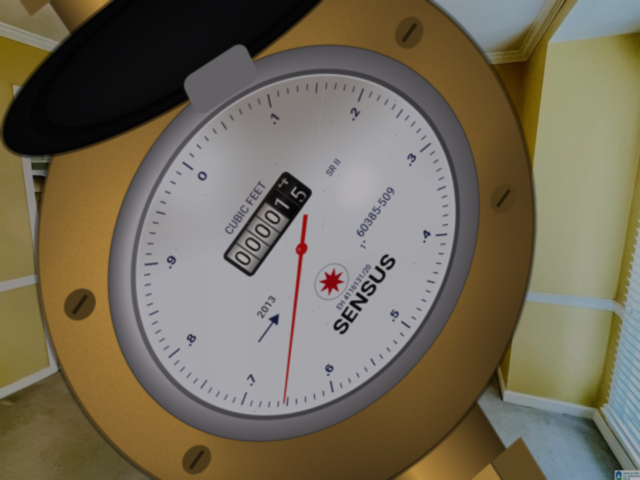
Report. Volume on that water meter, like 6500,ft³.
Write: 14.65,ft³
